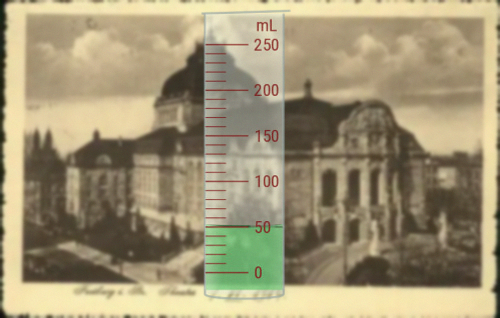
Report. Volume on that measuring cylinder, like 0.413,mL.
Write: 50,mL
